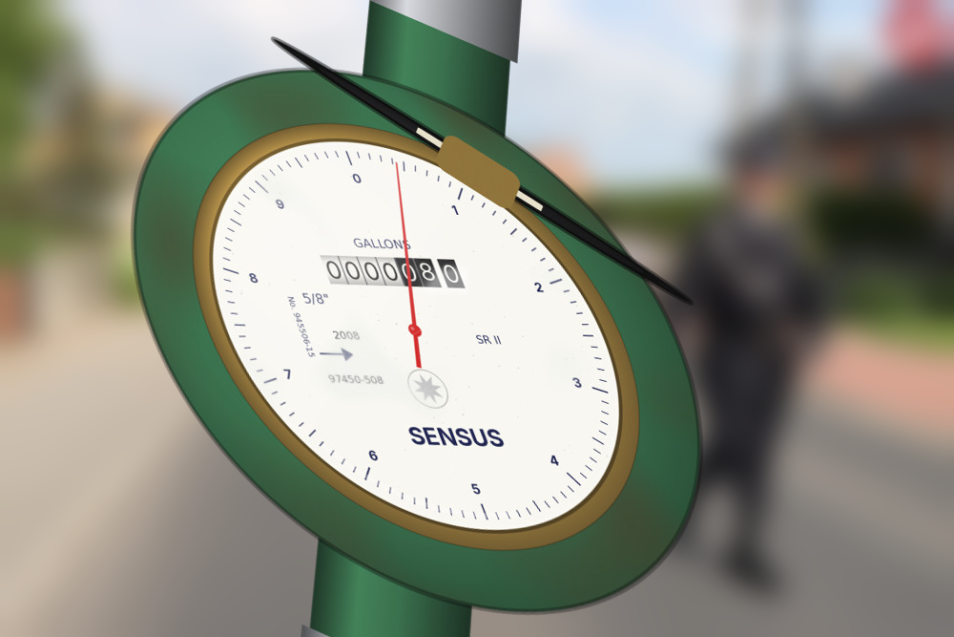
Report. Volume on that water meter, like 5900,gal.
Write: 80.4,gal
